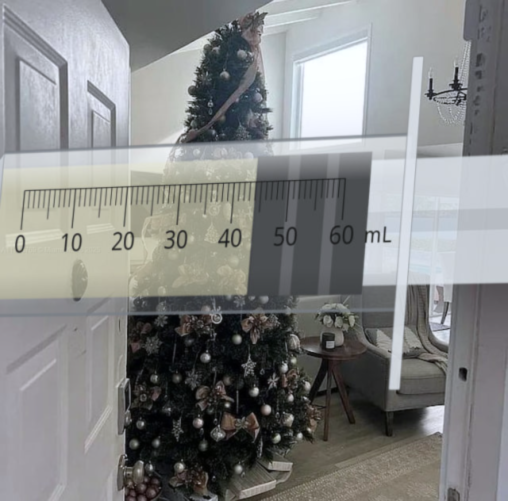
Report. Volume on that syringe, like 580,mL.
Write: 44,mL
